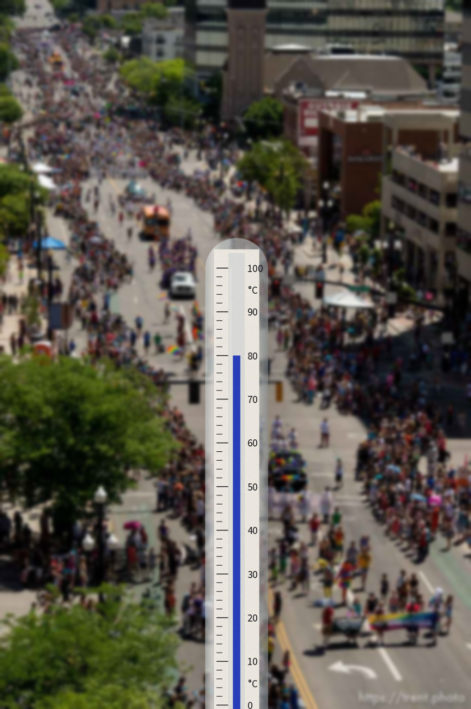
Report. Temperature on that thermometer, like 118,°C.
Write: 80,°C
